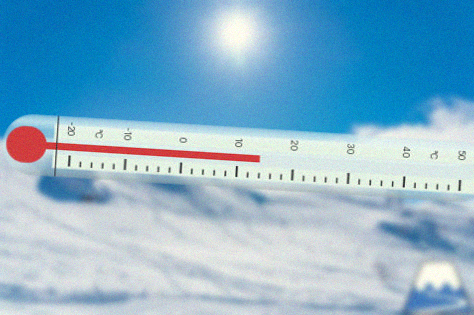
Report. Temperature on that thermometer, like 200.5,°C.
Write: 14,°C
